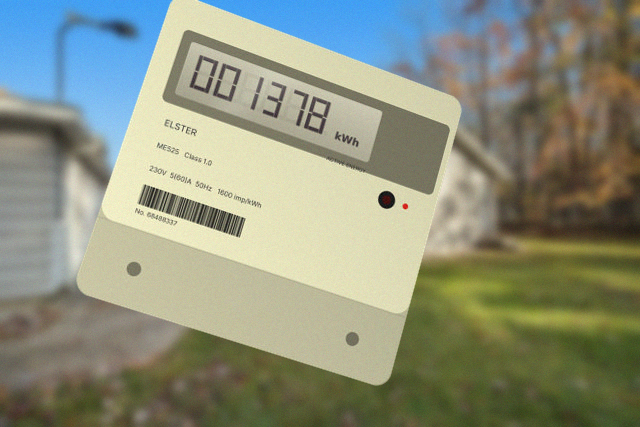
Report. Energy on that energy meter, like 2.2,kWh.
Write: 1378,kWh
